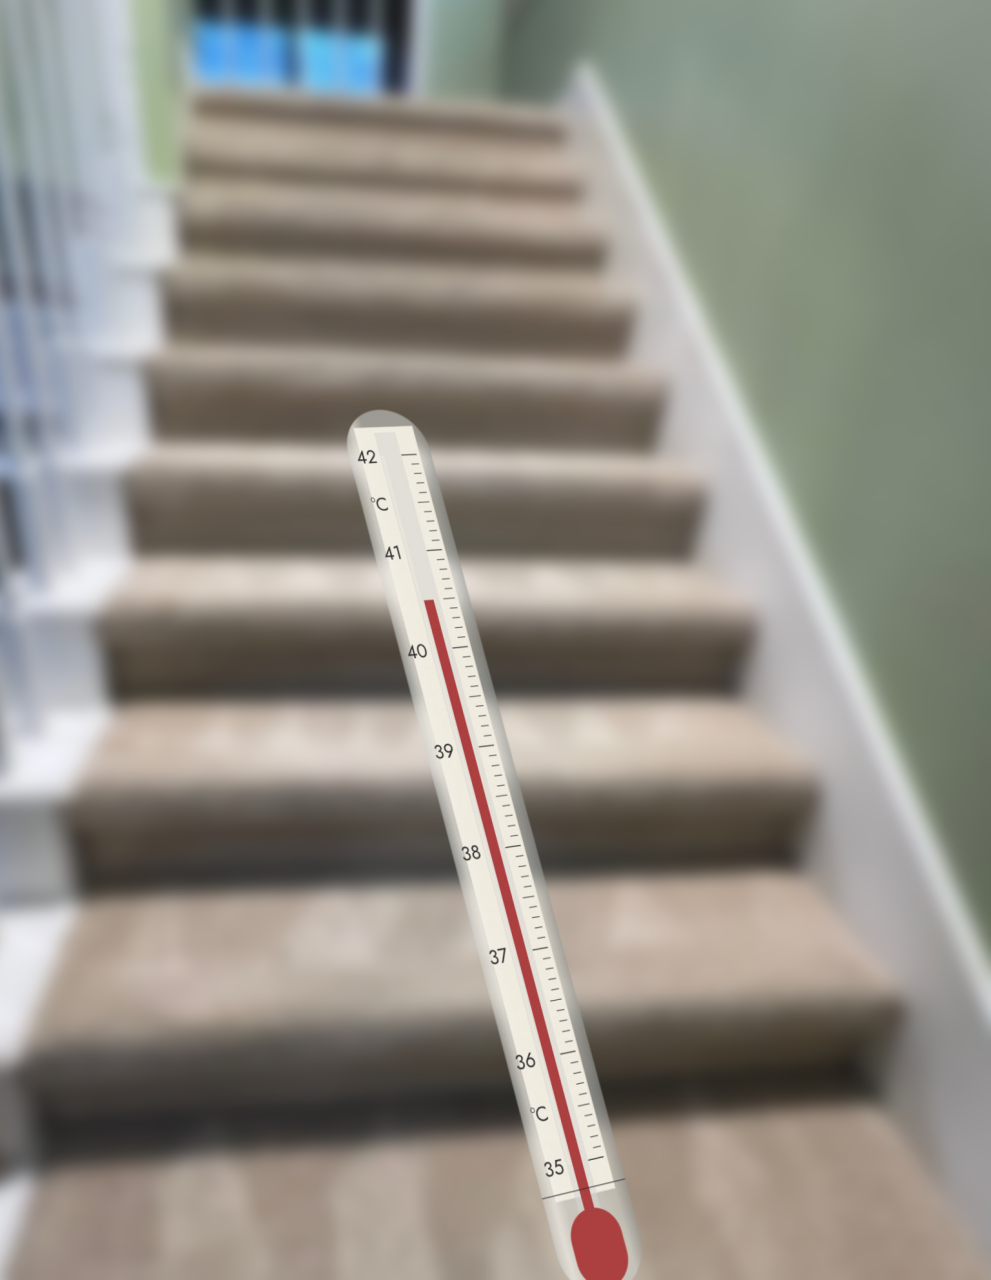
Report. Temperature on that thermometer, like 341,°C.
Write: 40.5,°C
